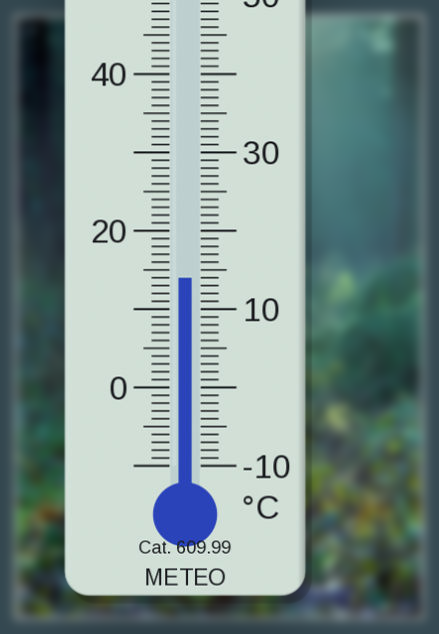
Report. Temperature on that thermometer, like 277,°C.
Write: 14,°C
